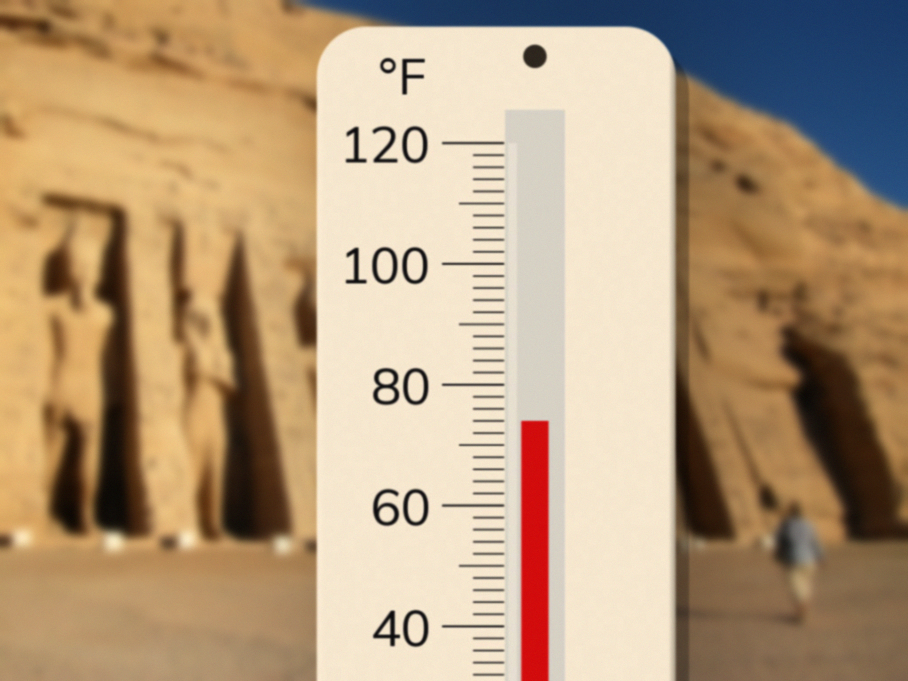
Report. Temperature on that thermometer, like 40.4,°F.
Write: 74,°F
